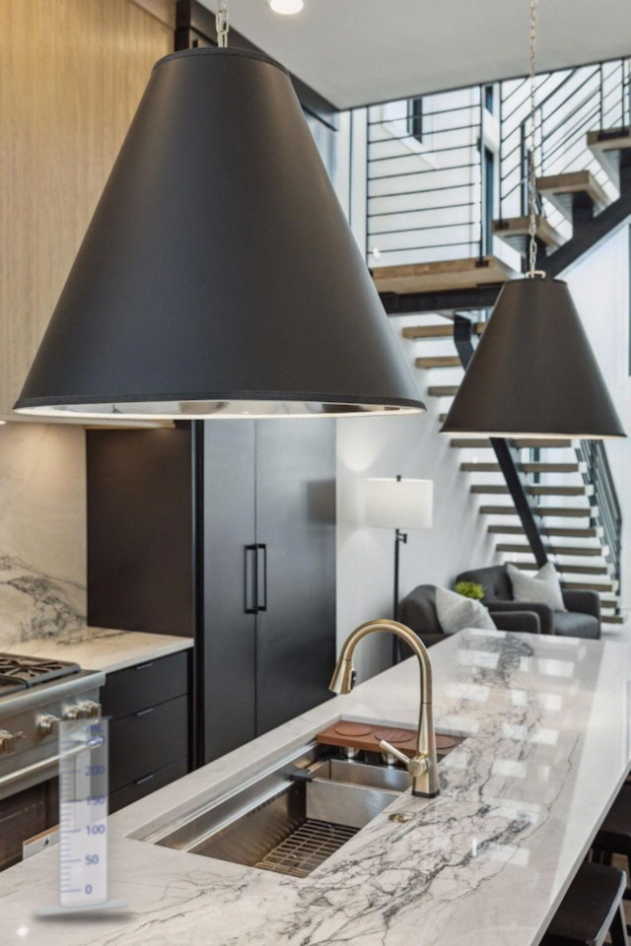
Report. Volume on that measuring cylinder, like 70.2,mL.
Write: 150,mL
